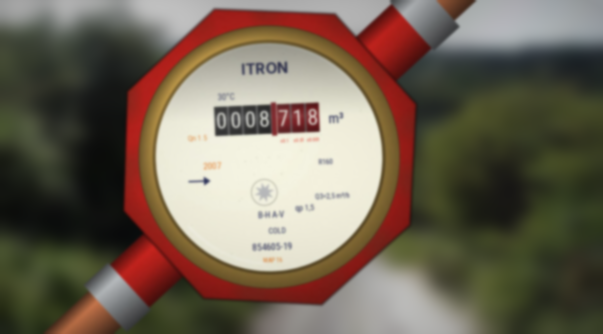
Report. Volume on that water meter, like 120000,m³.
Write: 8.718,m³
